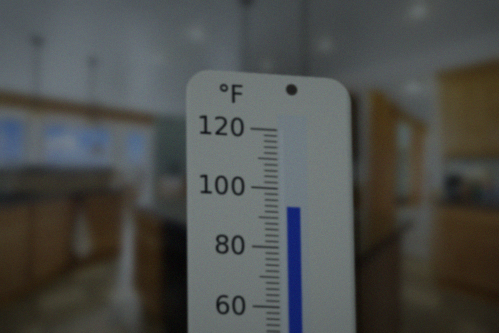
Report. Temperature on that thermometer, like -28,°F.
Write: 94,°F
